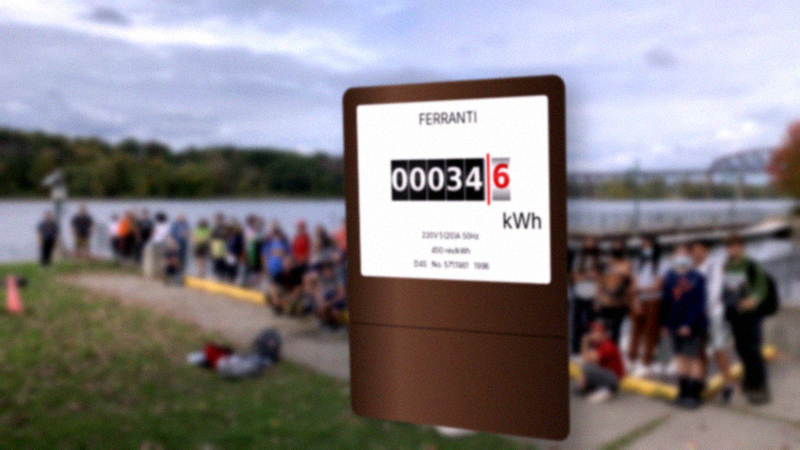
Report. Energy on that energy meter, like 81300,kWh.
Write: 34.6,kWh
